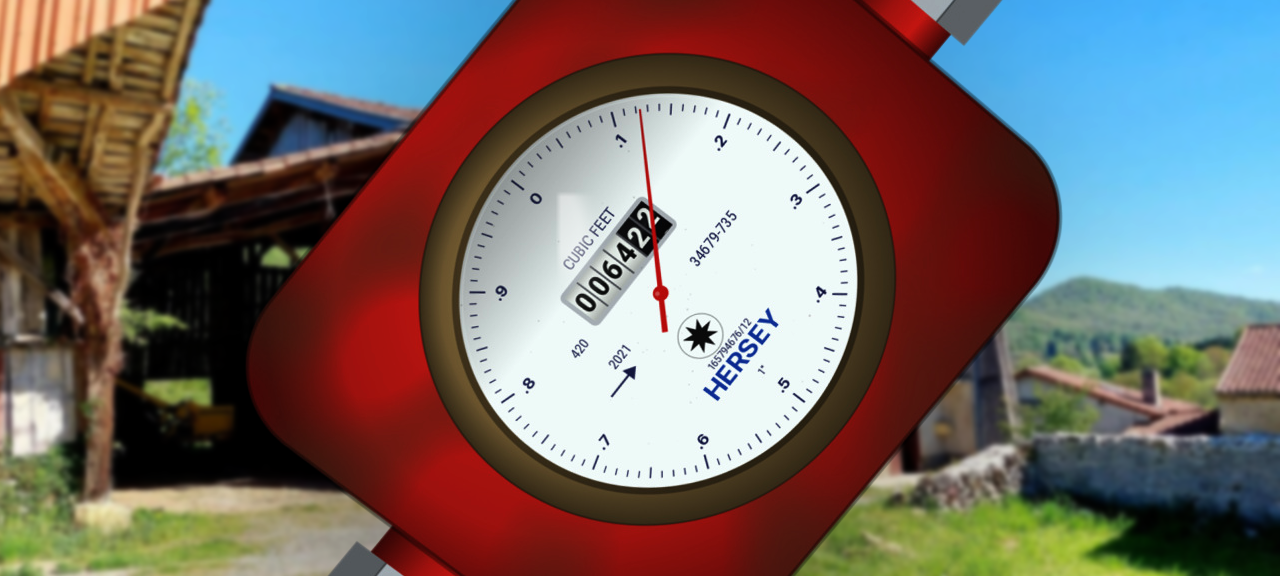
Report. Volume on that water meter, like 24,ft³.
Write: 6422.12,ft³
